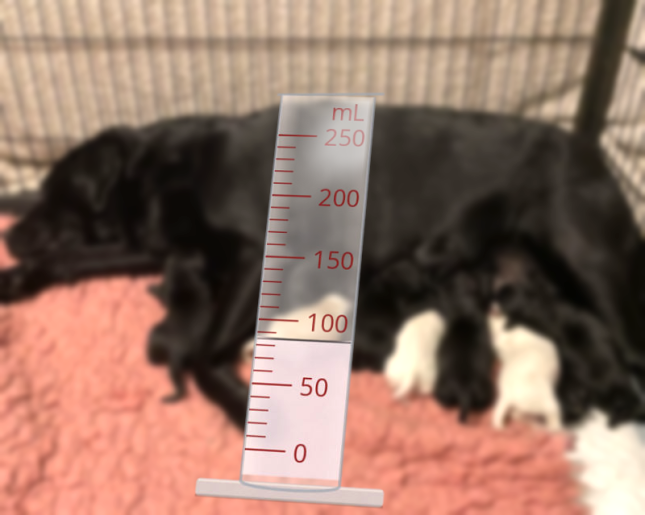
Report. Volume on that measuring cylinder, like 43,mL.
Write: 85,mL
